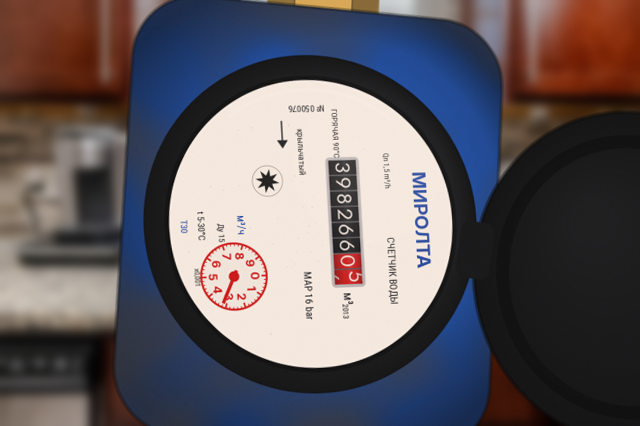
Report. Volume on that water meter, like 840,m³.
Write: 398266.053,m³
